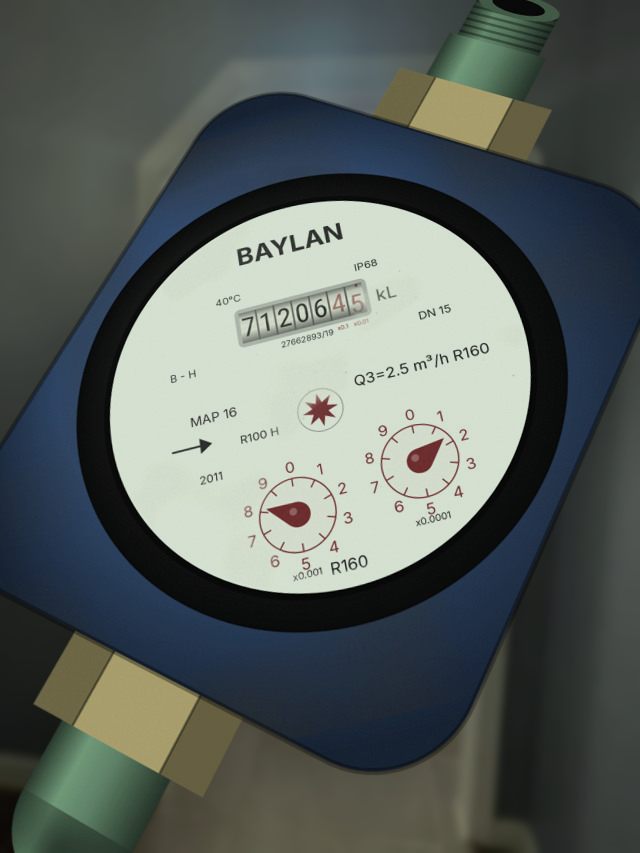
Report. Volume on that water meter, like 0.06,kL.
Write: 71206.4481,kL
